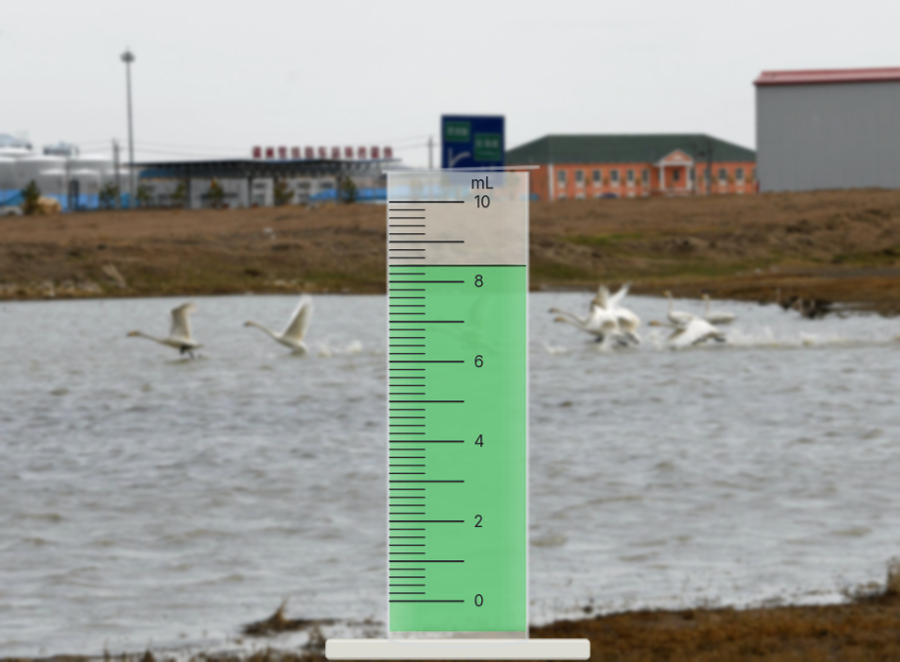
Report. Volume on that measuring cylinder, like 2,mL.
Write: 8.4,mL
